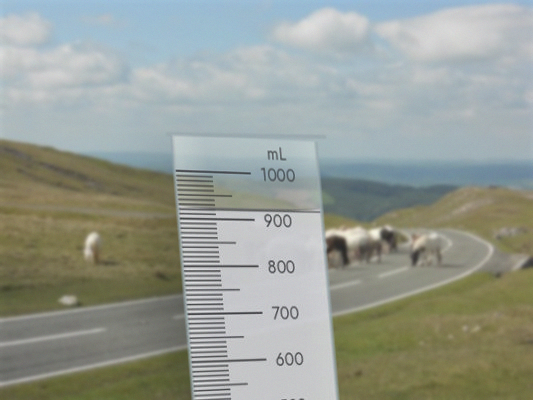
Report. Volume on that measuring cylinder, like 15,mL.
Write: 920,mL
